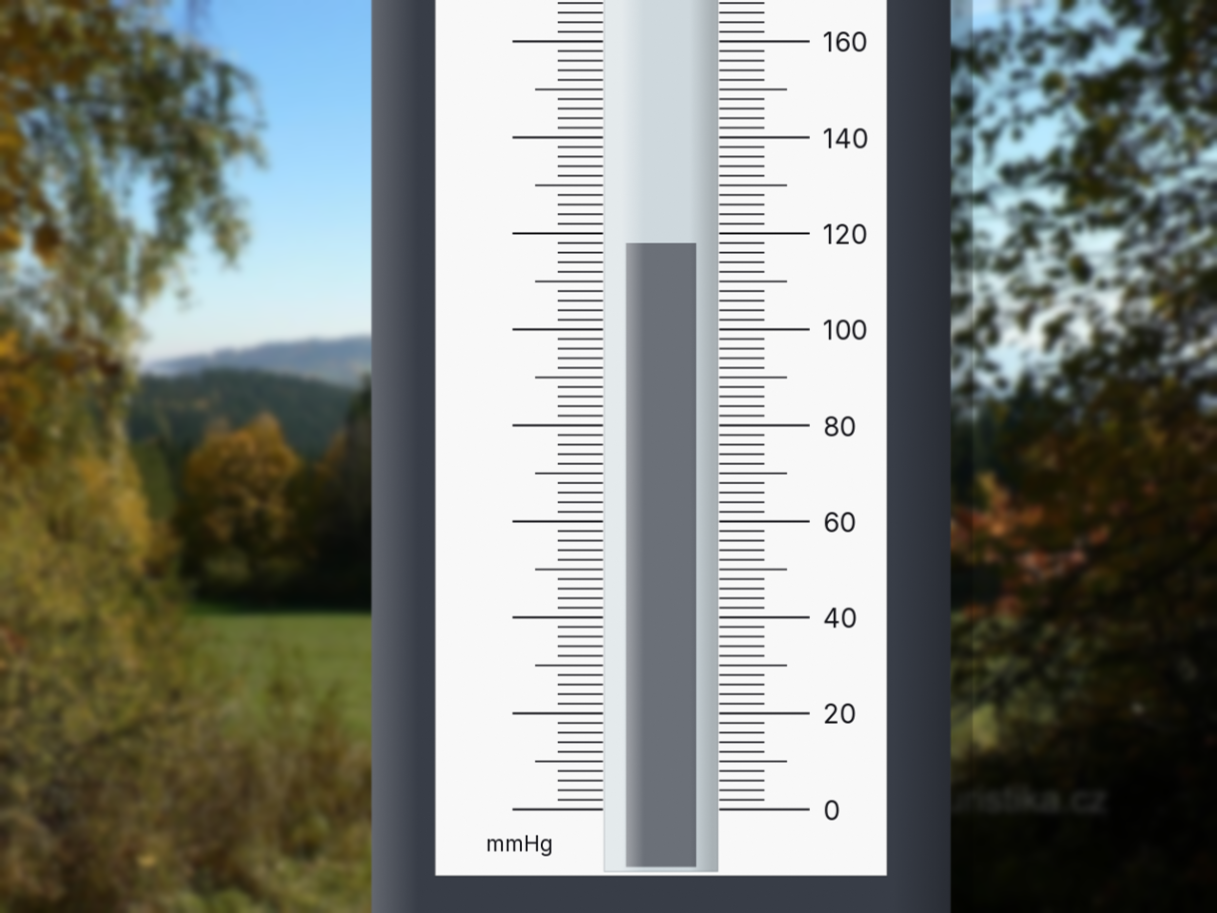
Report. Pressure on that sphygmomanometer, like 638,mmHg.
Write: 118,mmHg
